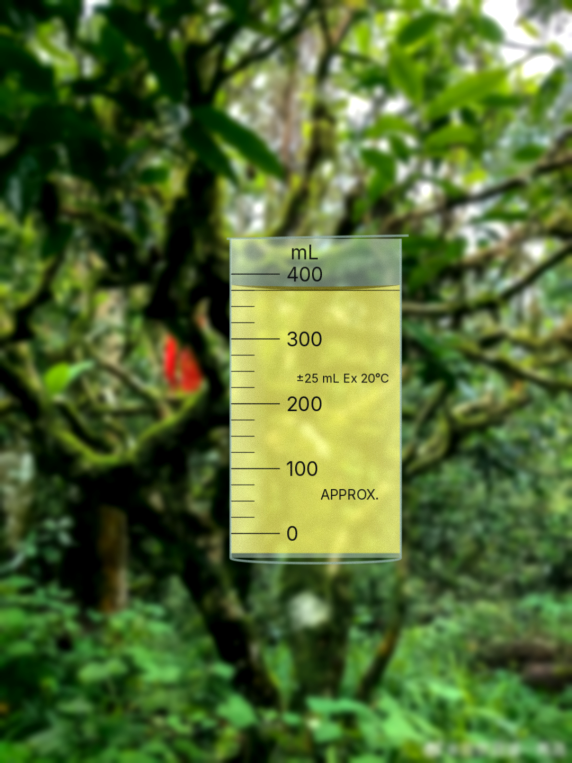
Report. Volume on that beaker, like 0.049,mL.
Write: 375,mL
